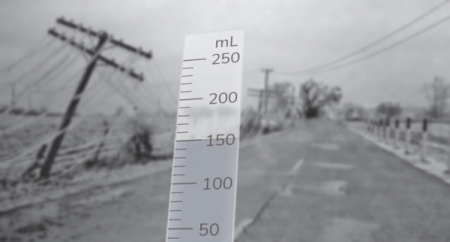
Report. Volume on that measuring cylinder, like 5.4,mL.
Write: 150,mL
